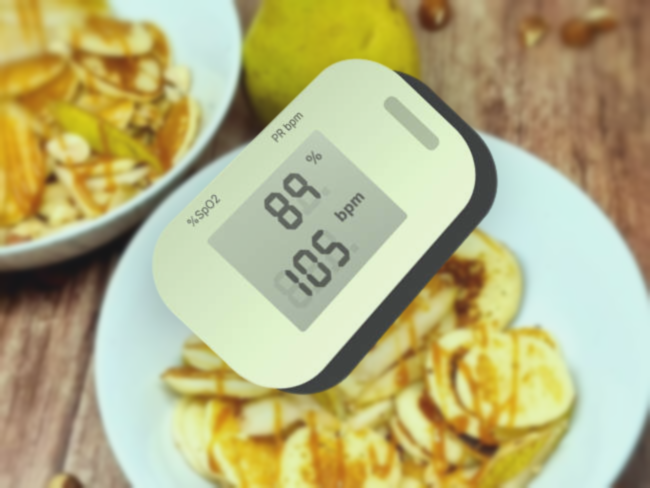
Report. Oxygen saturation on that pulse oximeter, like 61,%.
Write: 89,%
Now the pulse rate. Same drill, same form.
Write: 105,bpm
